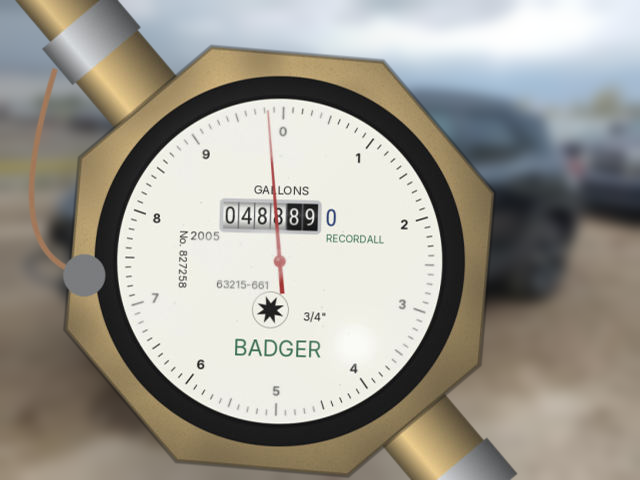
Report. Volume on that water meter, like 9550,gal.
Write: 488889.8,gal
